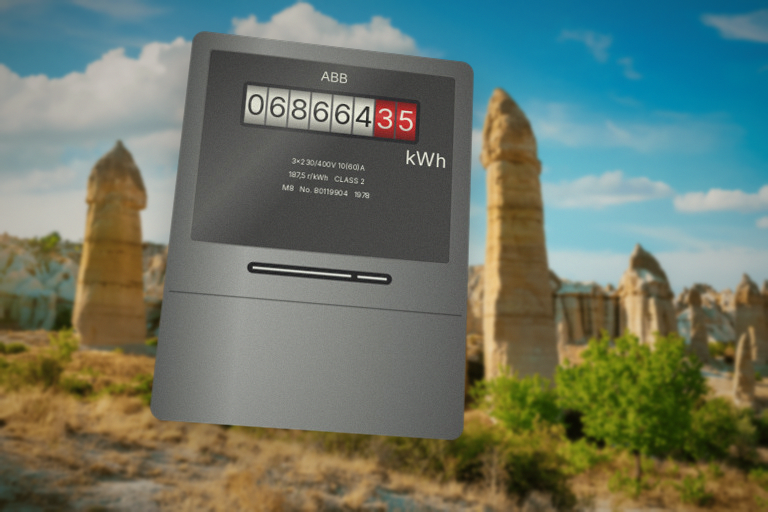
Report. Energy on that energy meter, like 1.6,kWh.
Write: 68664.35,kWh
